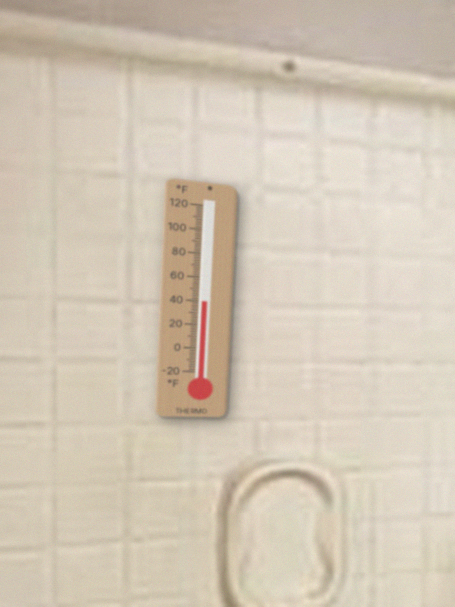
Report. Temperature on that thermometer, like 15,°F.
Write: 40,°F
